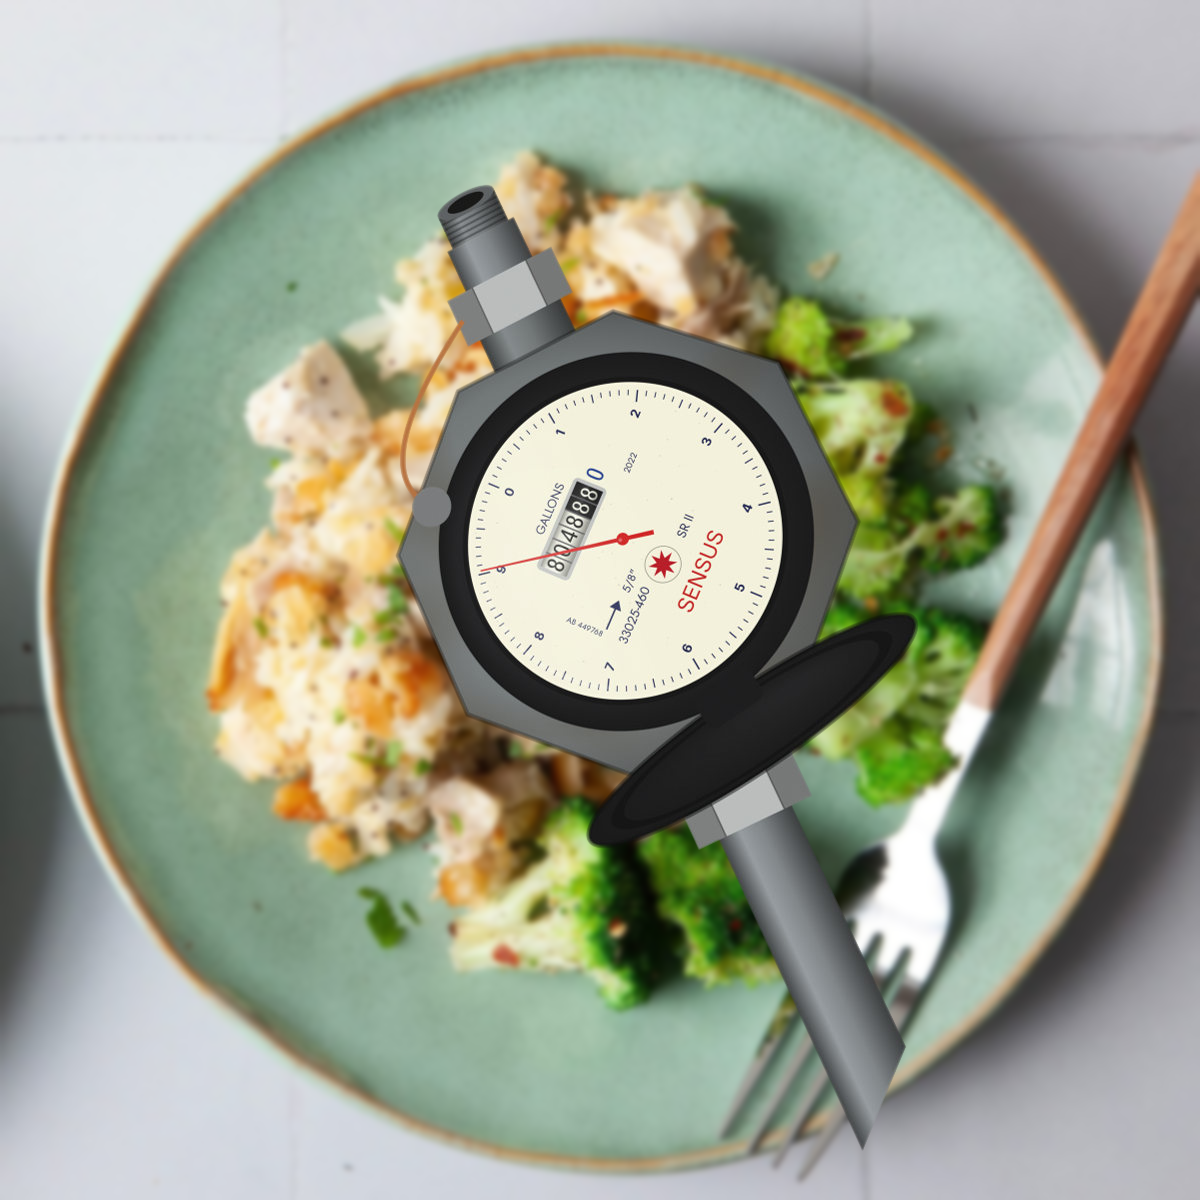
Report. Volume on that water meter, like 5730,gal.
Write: 8048879.0,gal
